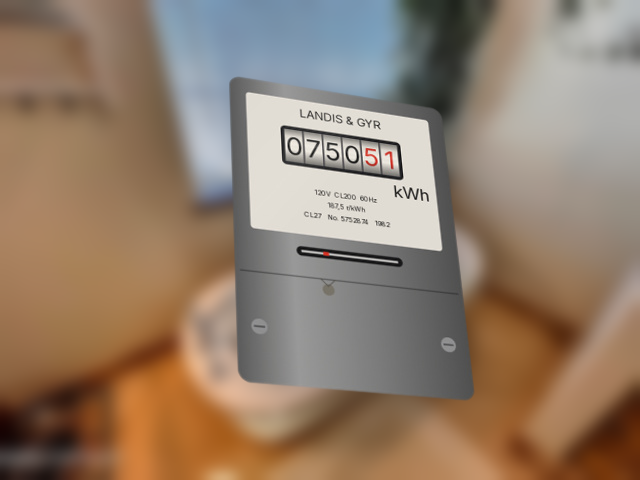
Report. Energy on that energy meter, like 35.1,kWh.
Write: 750.51,kWh
